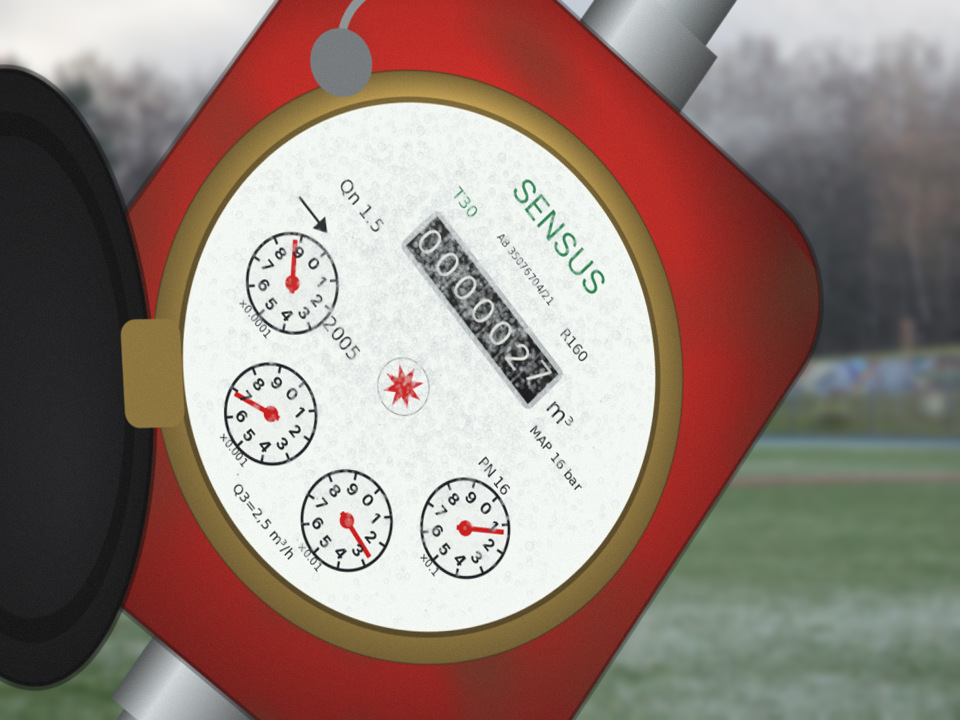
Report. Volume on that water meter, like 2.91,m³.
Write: 27.1268,m³
